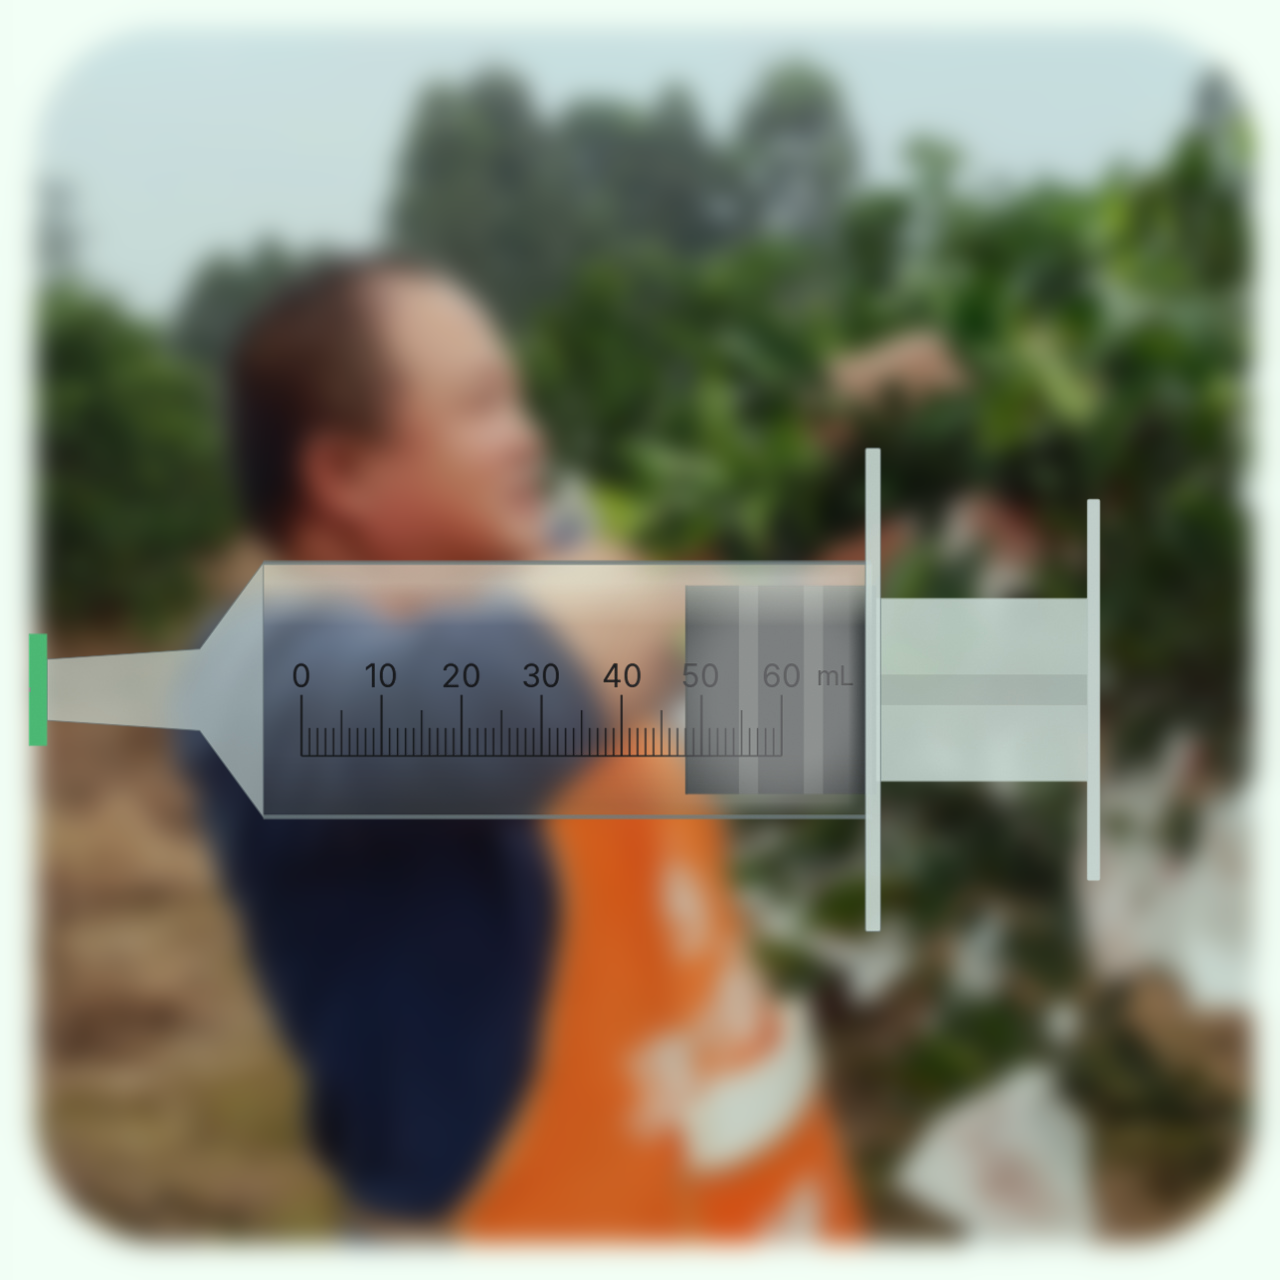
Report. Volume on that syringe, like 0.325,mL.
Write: 48,mL
